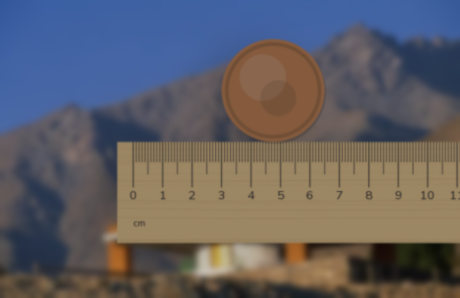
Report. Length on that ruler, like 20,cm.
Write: 3.5,cm
